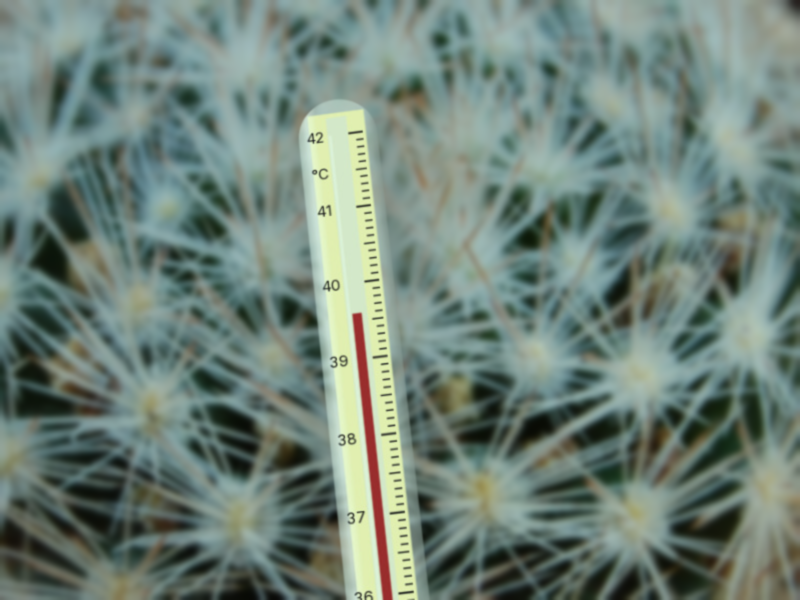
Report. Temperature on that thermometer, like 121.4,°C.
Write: 39.6,°C
